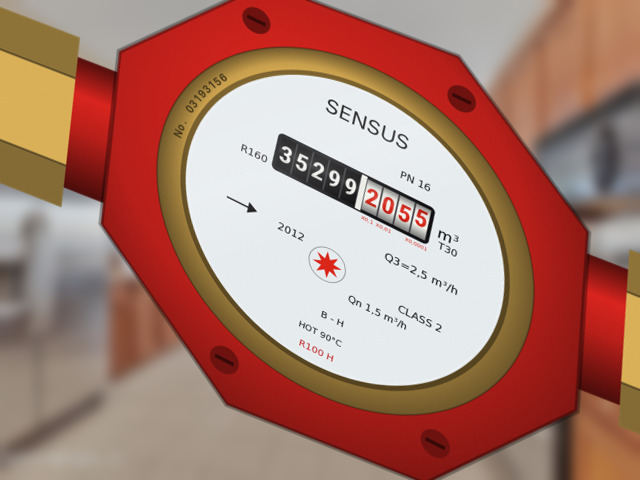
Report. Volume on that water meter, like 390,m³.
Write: 35299.2055,m³
